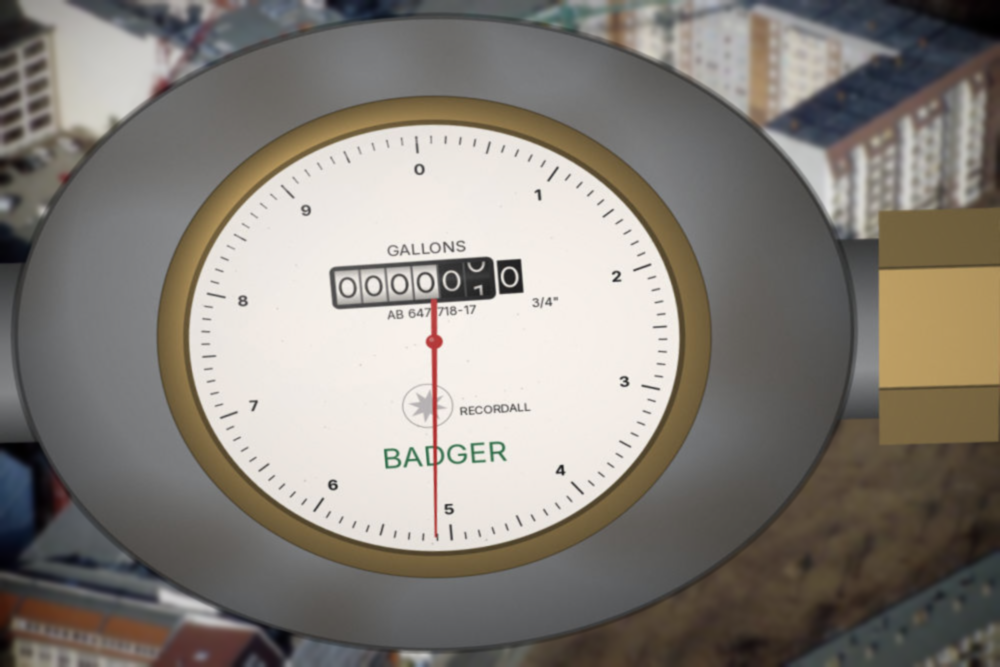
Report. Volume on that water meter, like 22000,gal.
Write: 5.1,gal
